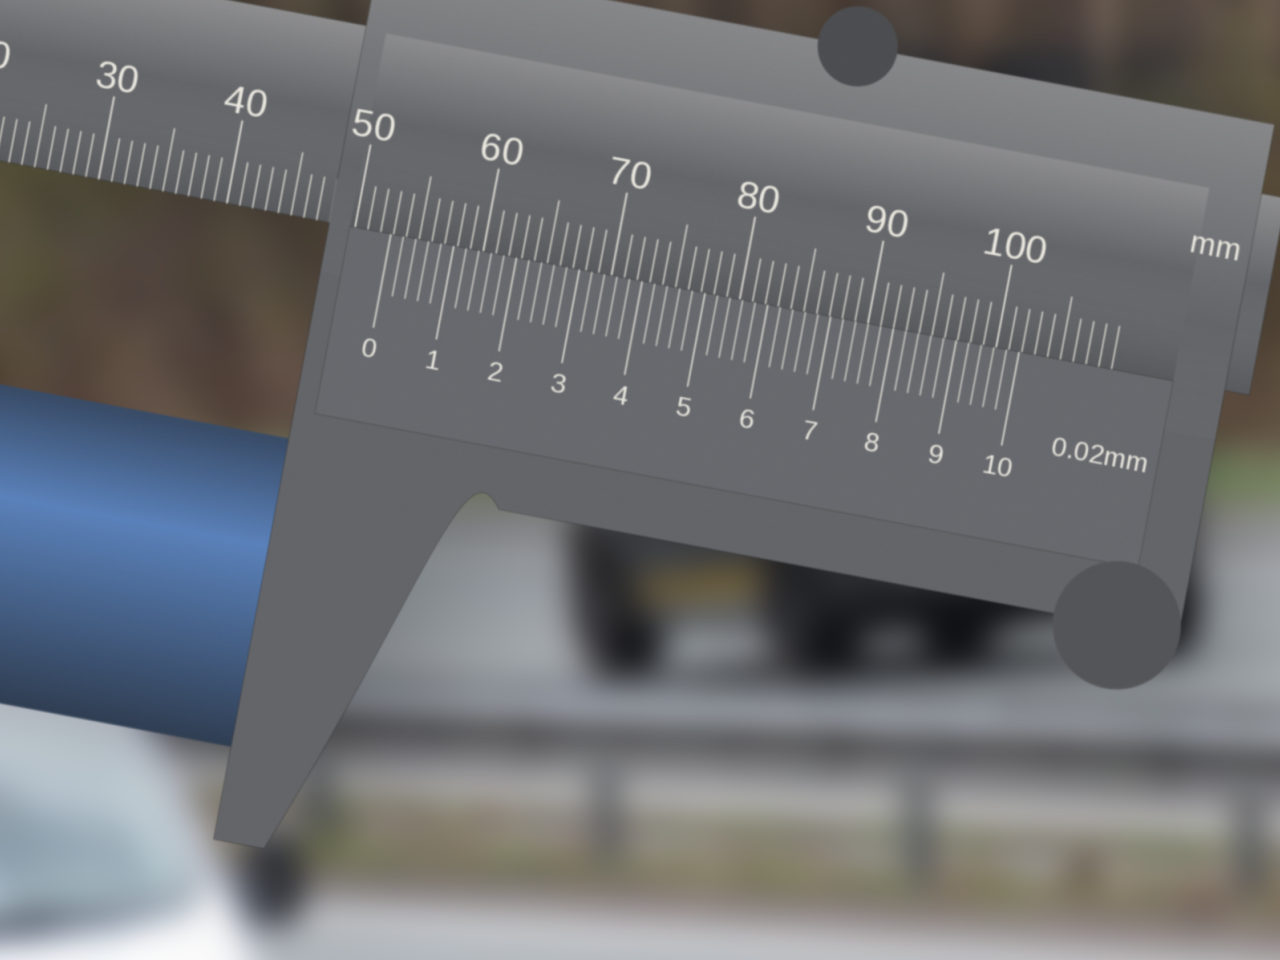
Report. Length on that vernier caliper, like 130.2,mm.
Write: 52.8,mm
